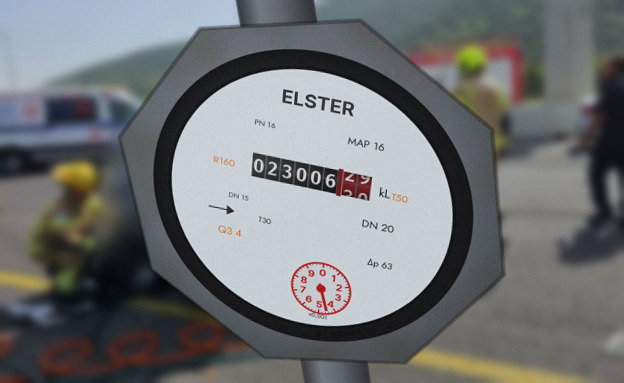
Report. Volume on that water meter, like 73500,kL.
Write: 23006.294,kL
